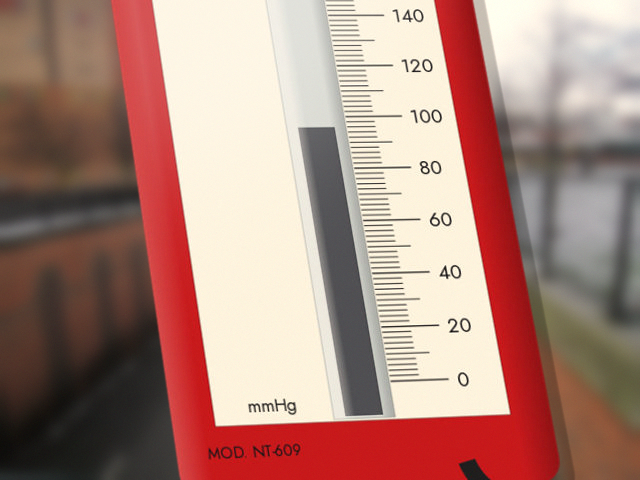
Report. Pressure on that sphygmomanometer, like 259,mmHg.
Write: 96,mmHg
